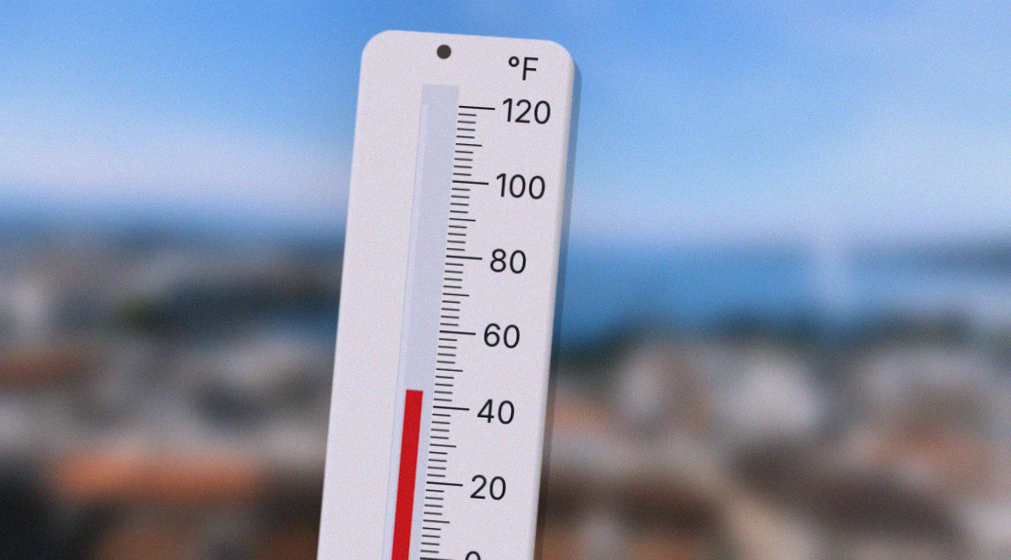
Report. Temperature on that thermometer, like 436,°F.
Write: 44,°F
